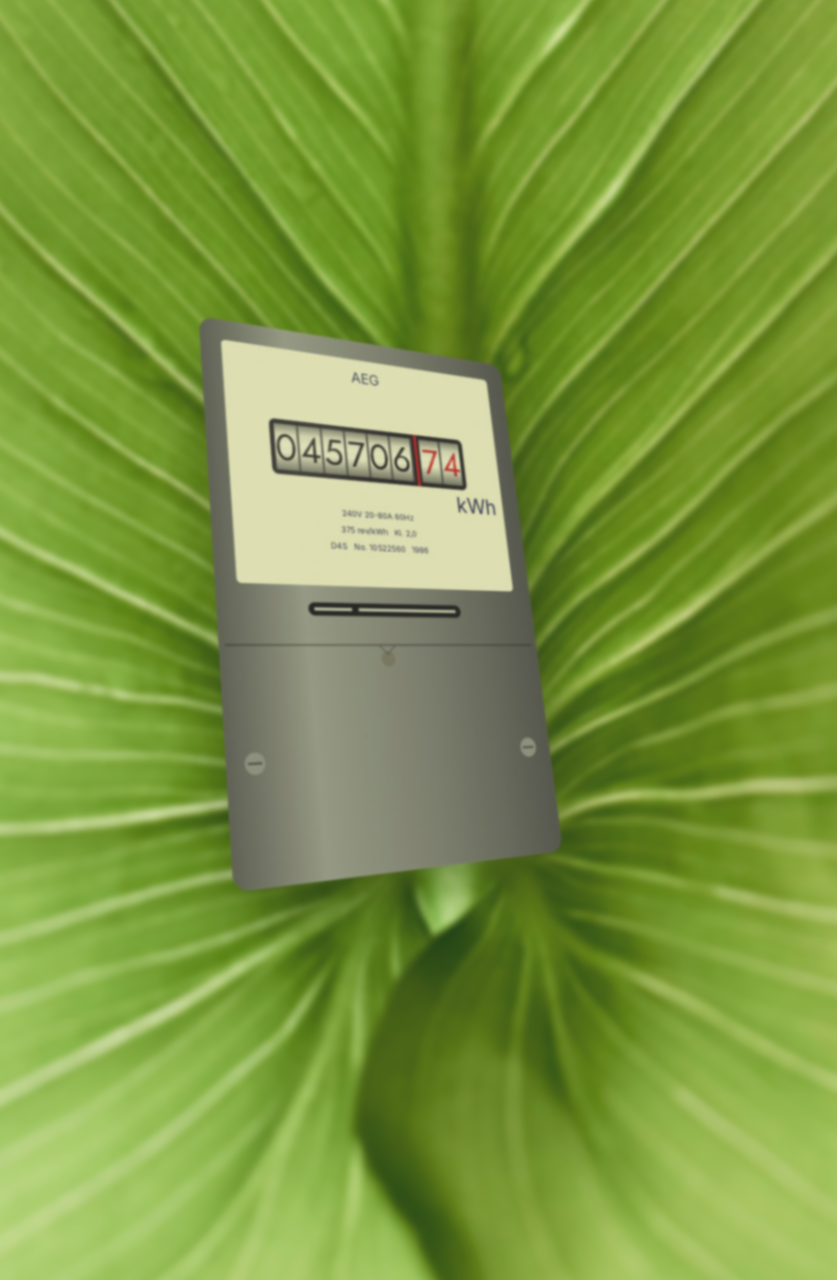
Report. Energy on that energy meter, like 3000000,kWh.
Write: 45706.74,kWh
